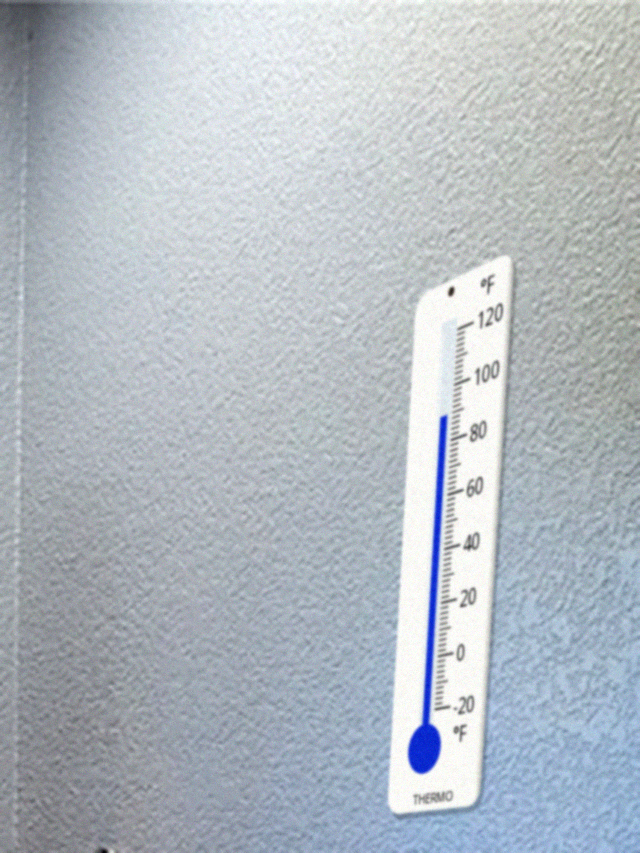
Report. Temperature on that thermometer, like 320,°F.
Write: 90,°F
